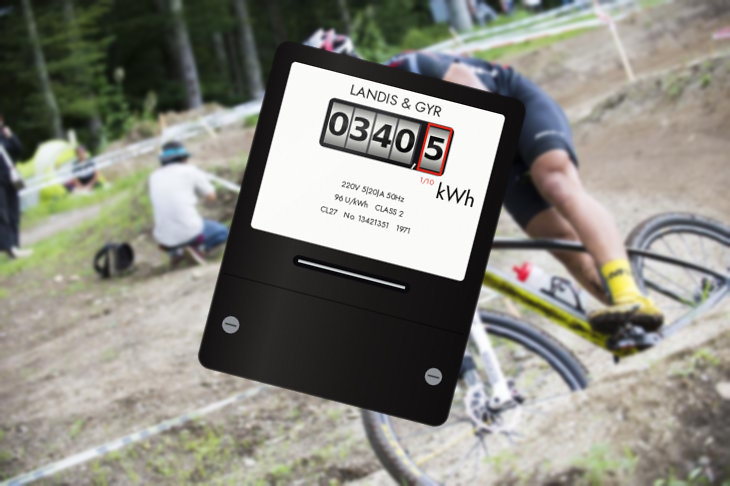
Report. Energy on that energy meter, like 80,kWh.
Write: 340.5,kWh
